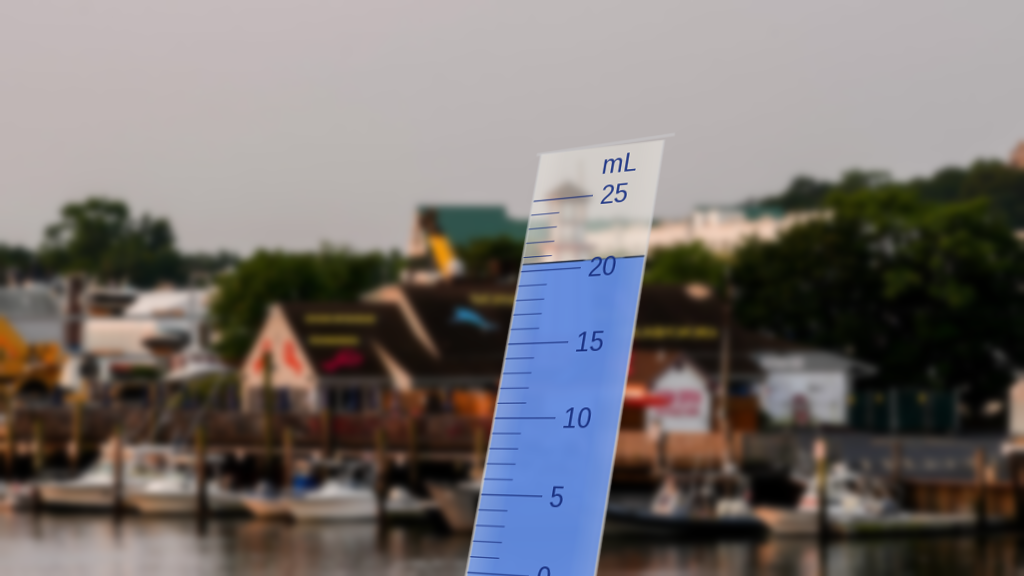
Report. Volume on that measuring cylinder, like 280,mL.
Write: 20.5,mL
